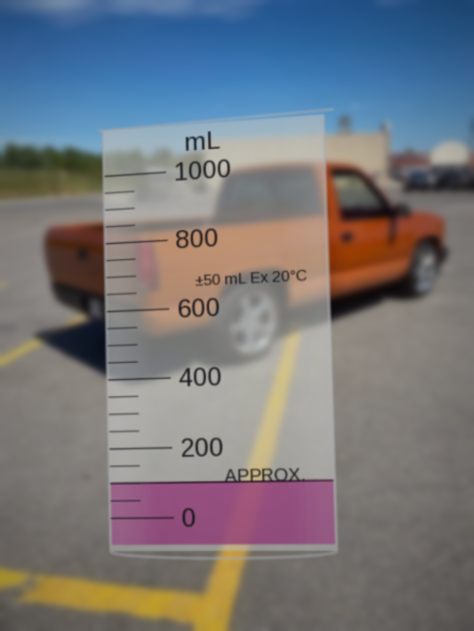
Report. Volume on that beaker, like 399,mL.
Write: 100,mL
